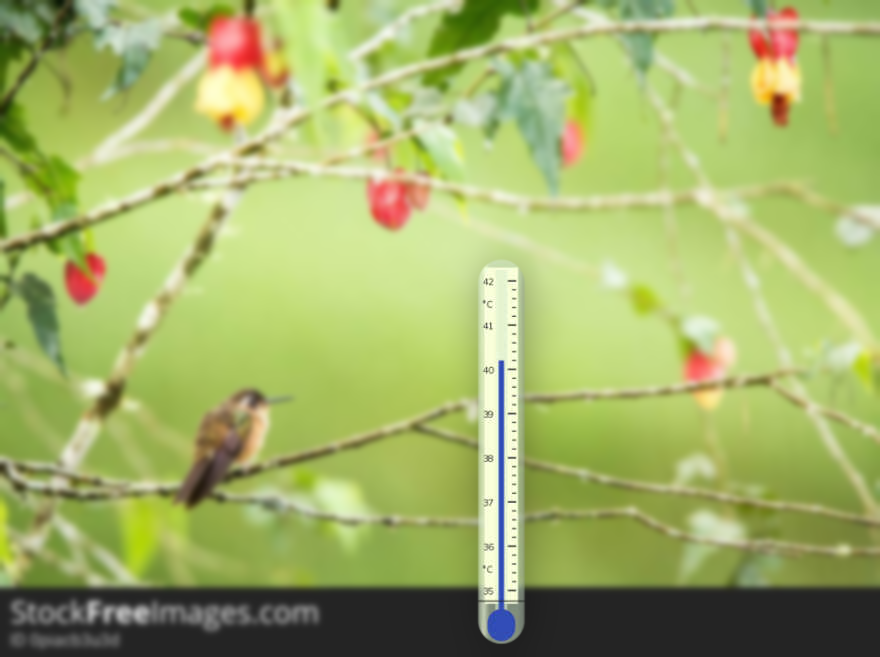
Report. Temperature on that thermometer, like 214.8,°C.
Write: 40.2,°C
